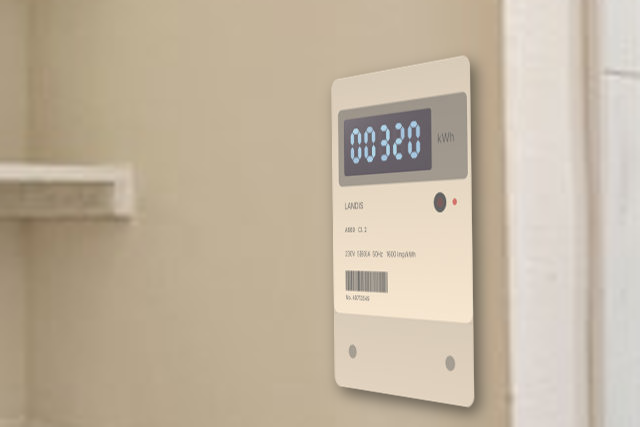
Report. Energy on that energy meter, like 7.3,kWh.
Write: 320,kWh
